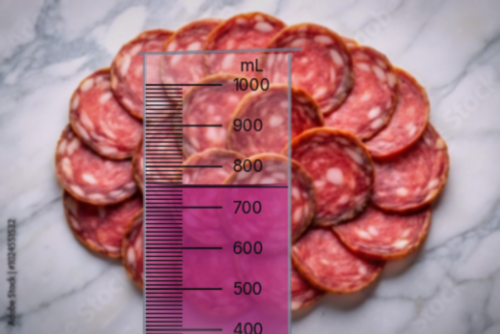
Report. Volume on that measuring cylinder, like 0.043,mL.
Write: 750,mL
